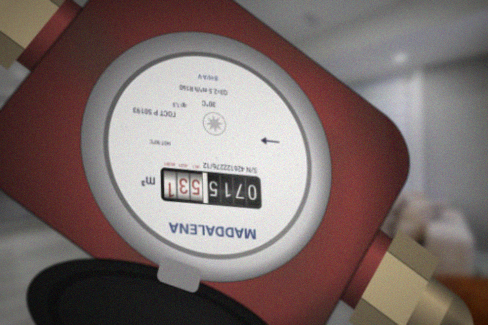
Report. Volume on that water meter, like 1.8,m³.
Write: 715.531,m³
